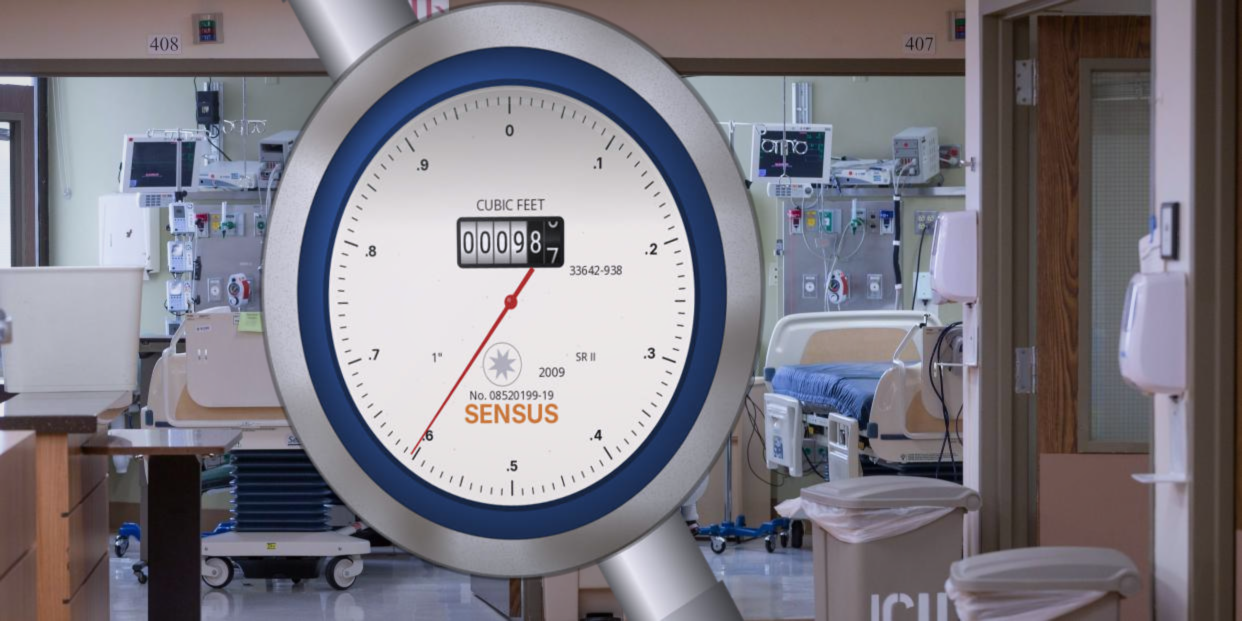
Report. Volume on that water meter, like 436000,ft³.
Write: 986.60,ft³
